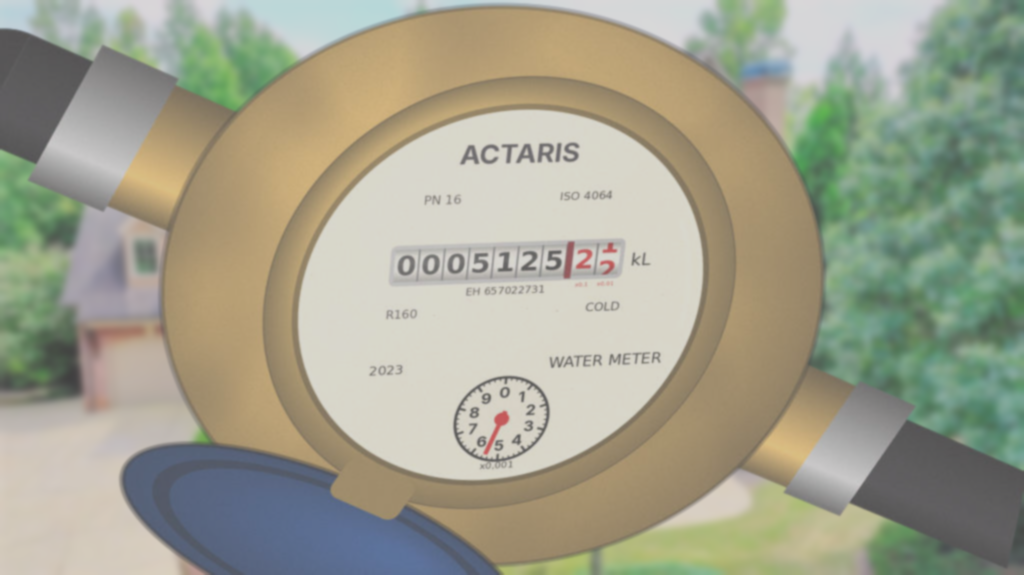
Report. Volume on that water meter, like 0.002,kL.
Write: 5125.215,kL
